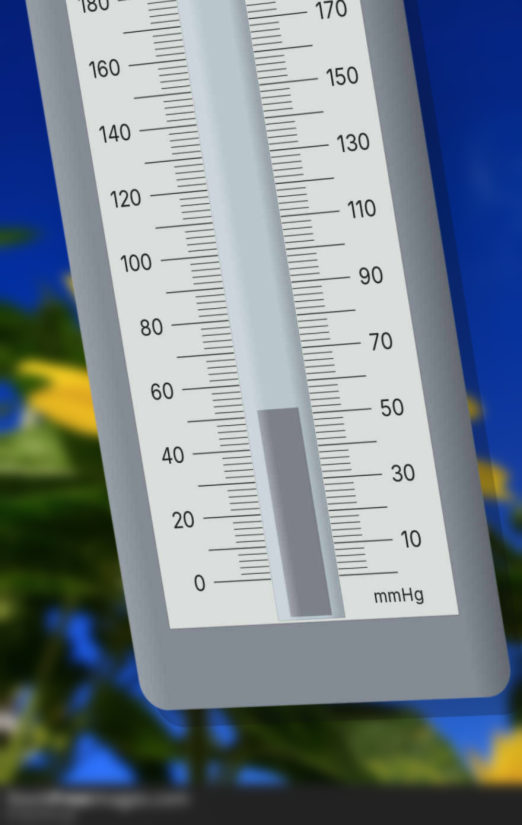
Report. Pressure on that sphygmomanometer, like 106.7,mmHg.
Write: 52,mmHg
